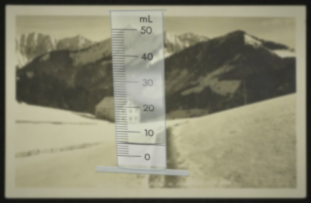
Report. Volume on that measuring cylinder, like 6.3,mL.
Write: 5,mL
